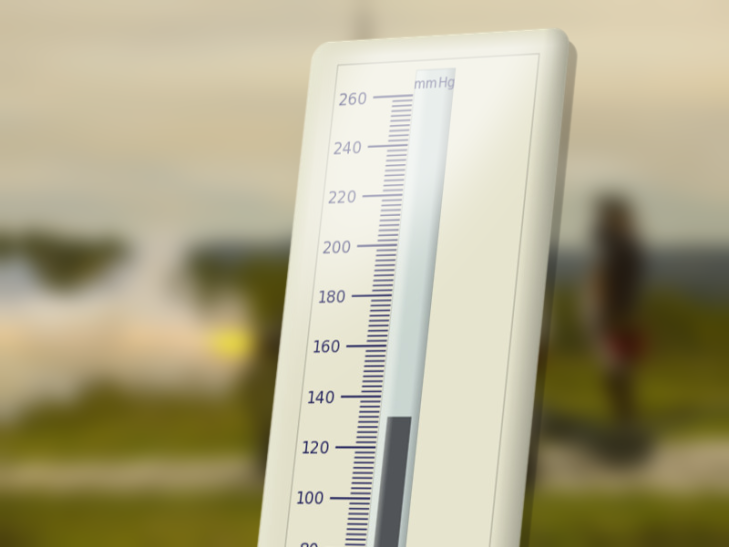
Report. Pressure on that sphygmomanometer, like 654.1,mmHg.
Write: 132,mmHg
